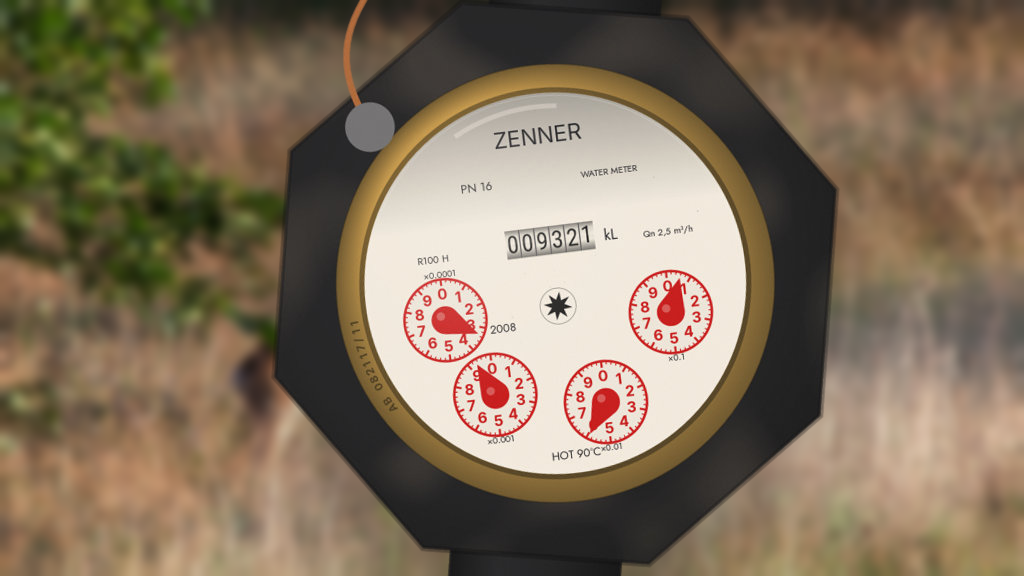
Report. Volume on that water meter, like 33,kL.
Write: 9321.0593,kL
